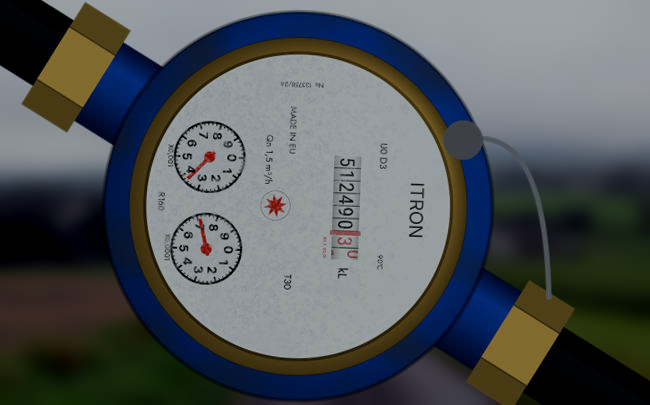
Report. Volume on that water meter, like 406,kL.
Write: 512490.3037,kL
